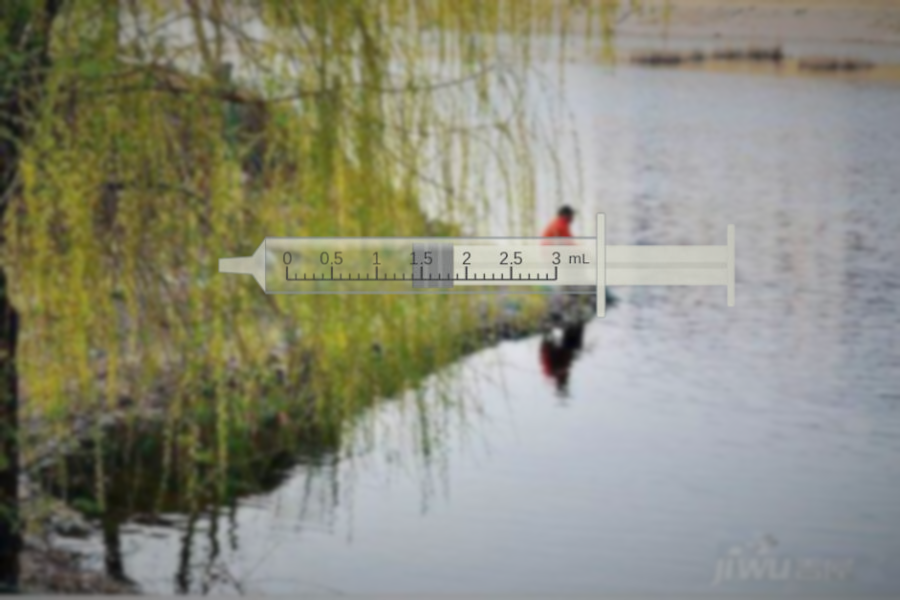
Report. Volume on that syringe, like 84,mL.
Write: 1.4,mL
